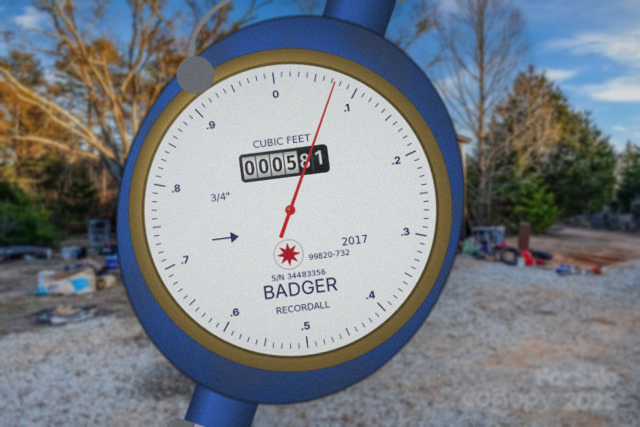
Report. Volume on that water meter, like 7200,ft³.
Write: 581.07,ft³
